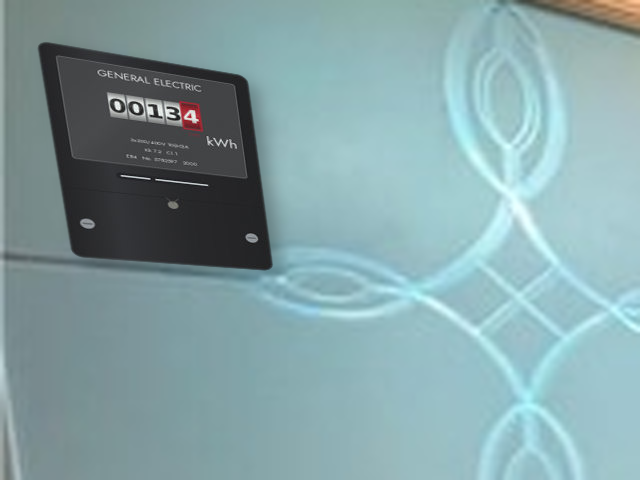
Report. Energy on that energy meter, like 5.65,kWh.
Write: 13.4,kWh
